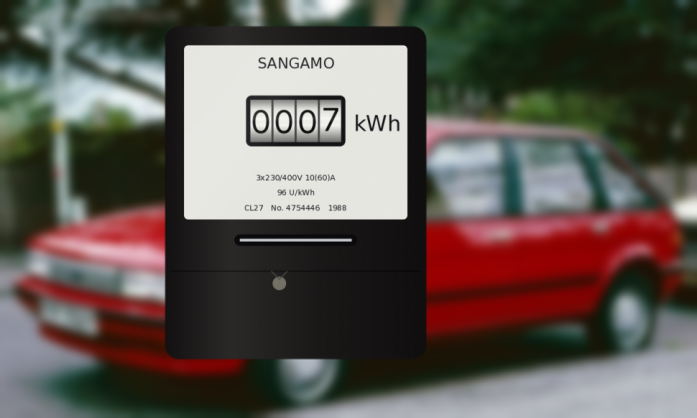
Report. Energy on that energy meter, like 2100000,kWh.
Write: 7,kWh
